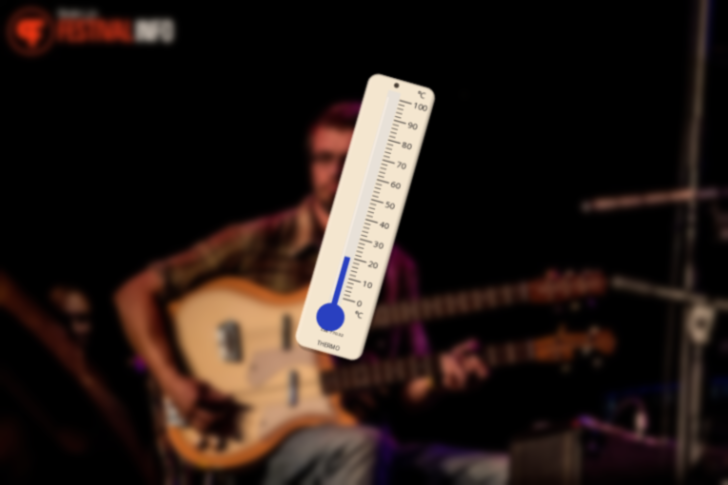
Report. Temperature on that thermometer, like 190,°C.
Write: 20,°C
